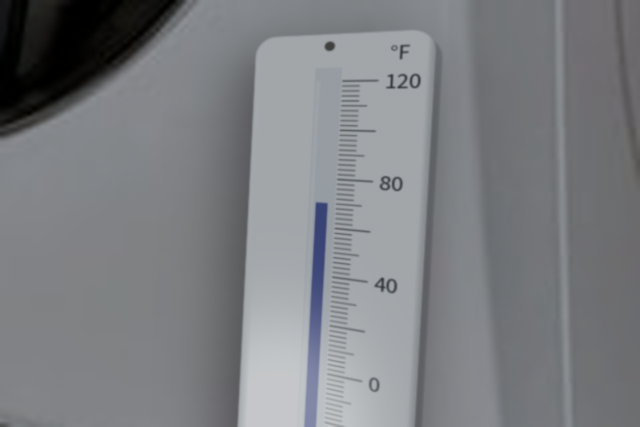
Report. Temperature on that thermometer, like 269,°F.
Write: 70,°F
